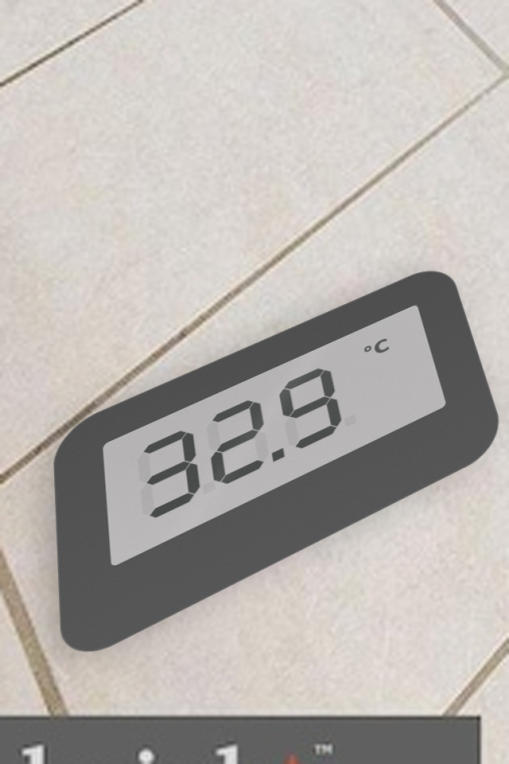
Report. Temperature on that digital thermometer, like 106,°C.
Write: 32.9,°C
